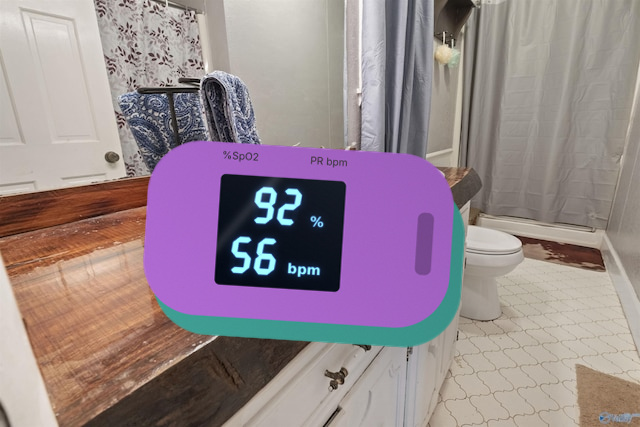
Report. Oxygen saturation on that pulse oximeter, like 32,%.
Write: 92,%
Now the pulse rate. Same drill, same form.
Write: 56,bpm
